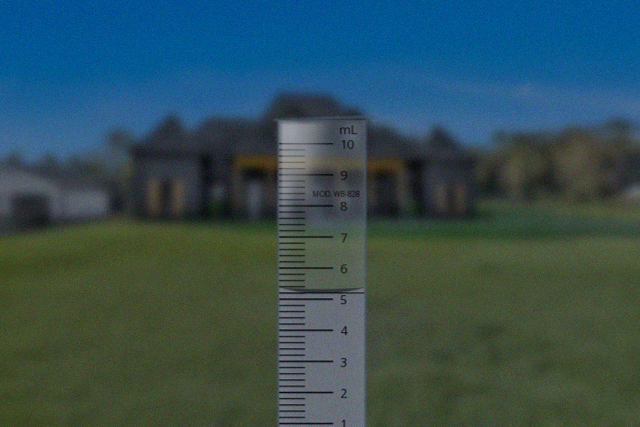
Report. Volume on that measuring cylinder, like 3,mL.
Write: 5.2,mL
